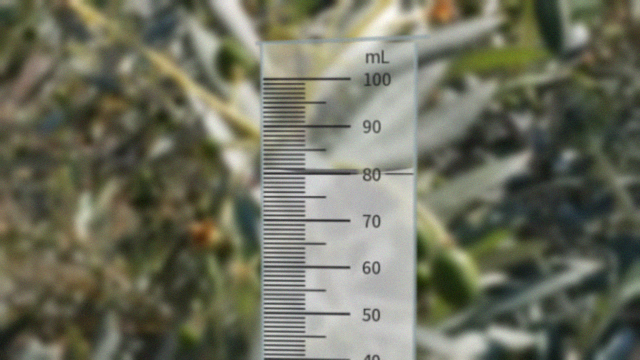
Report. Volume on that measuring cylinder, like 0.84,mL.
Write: 80,mL
